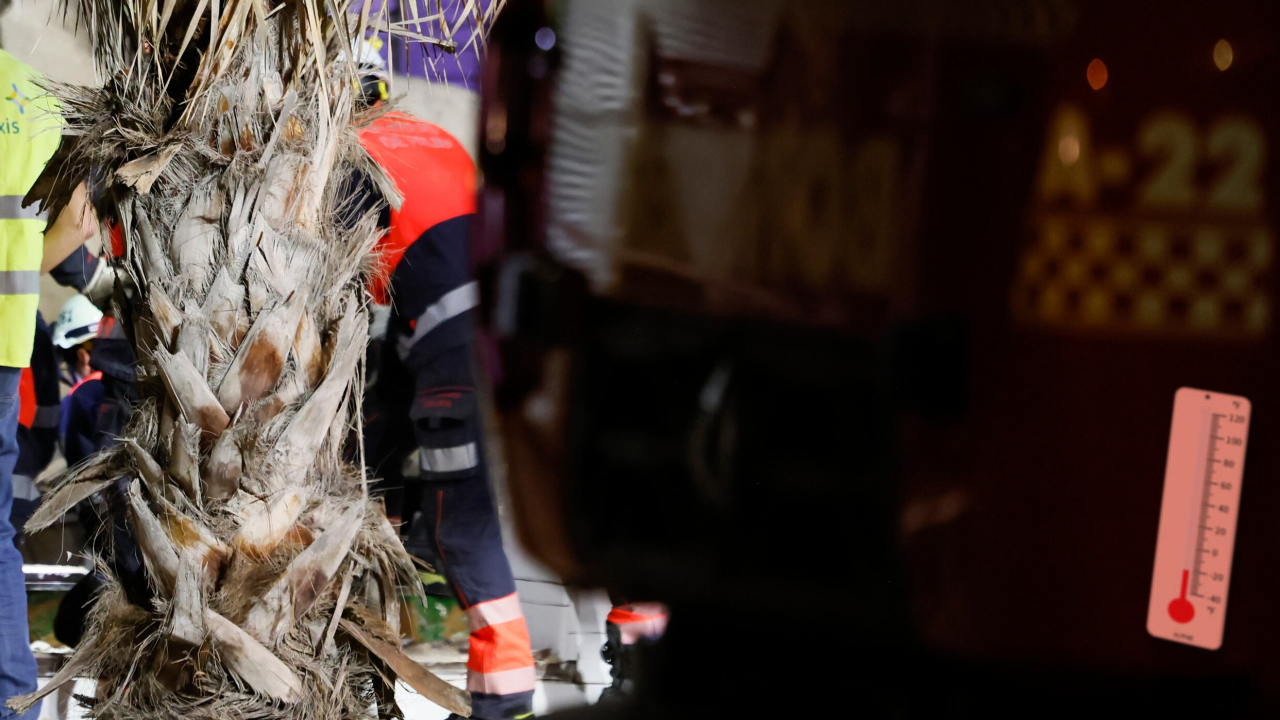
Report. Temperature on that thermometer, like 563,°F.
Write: -20,°F
